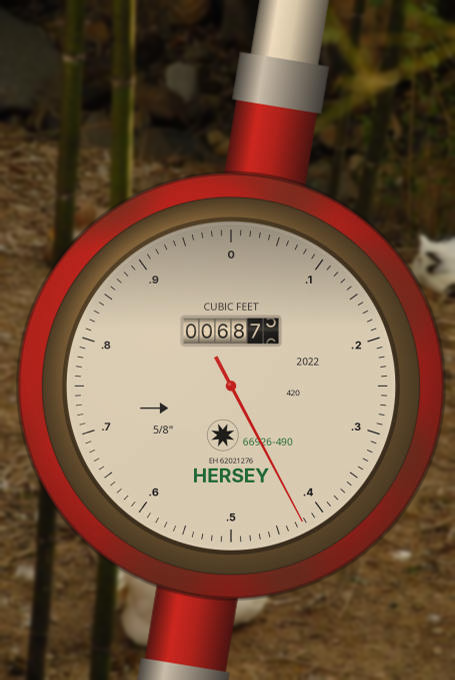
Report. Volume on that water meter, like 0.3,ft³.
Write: 6875.42,ft³
